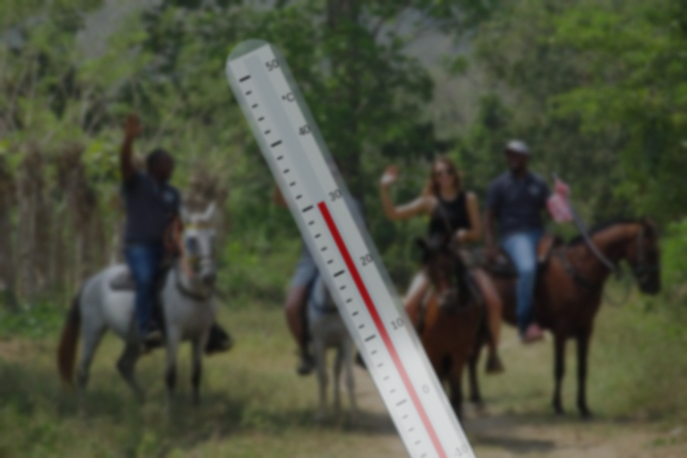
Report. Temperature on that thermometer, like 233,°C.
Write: 30,°C
